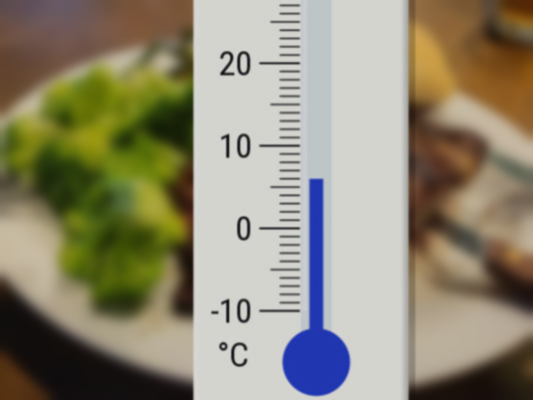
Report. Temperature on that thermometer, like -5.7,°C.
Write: 6,°C
